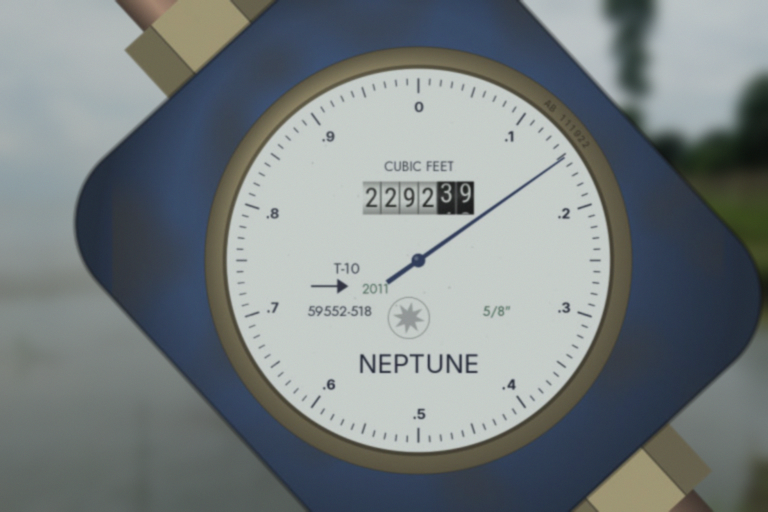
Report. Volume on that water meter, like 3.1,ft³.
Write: 229239.15,ft³
